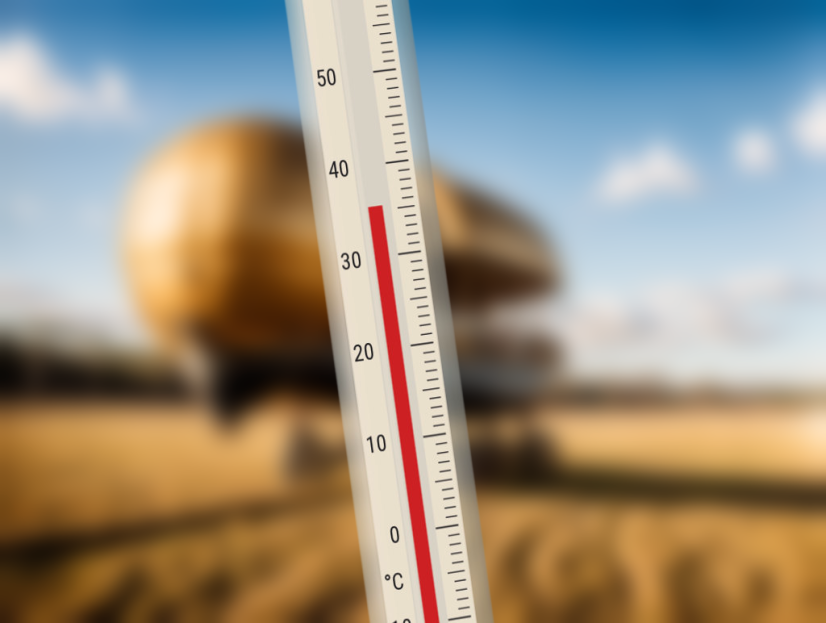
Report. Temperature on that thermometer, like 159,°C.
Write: 35.5,°C
